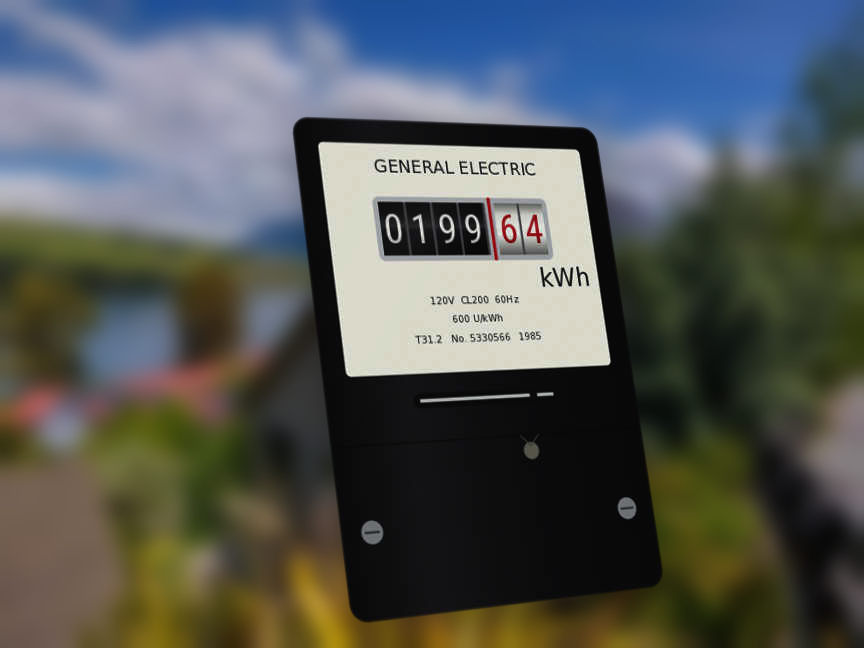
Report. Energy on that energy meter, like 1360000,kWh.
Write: 199.64,kWh
